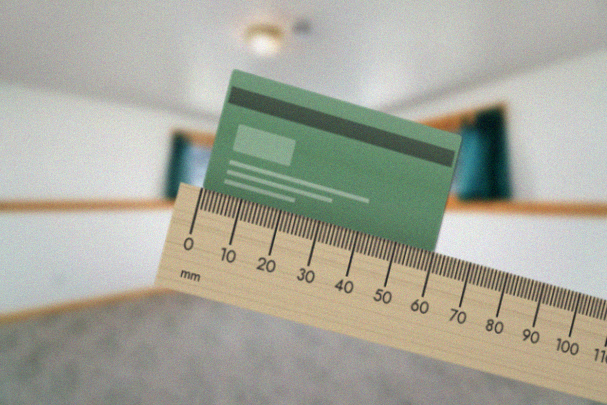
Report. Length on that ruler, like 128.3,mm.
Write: 60,mm
